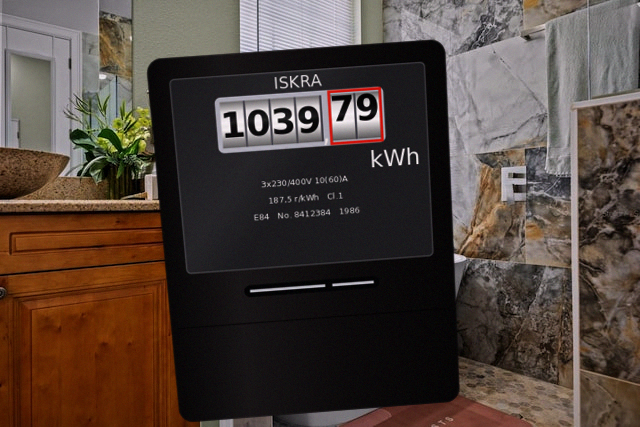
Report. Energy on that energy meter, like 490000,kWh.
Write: 1039.79,kWh
